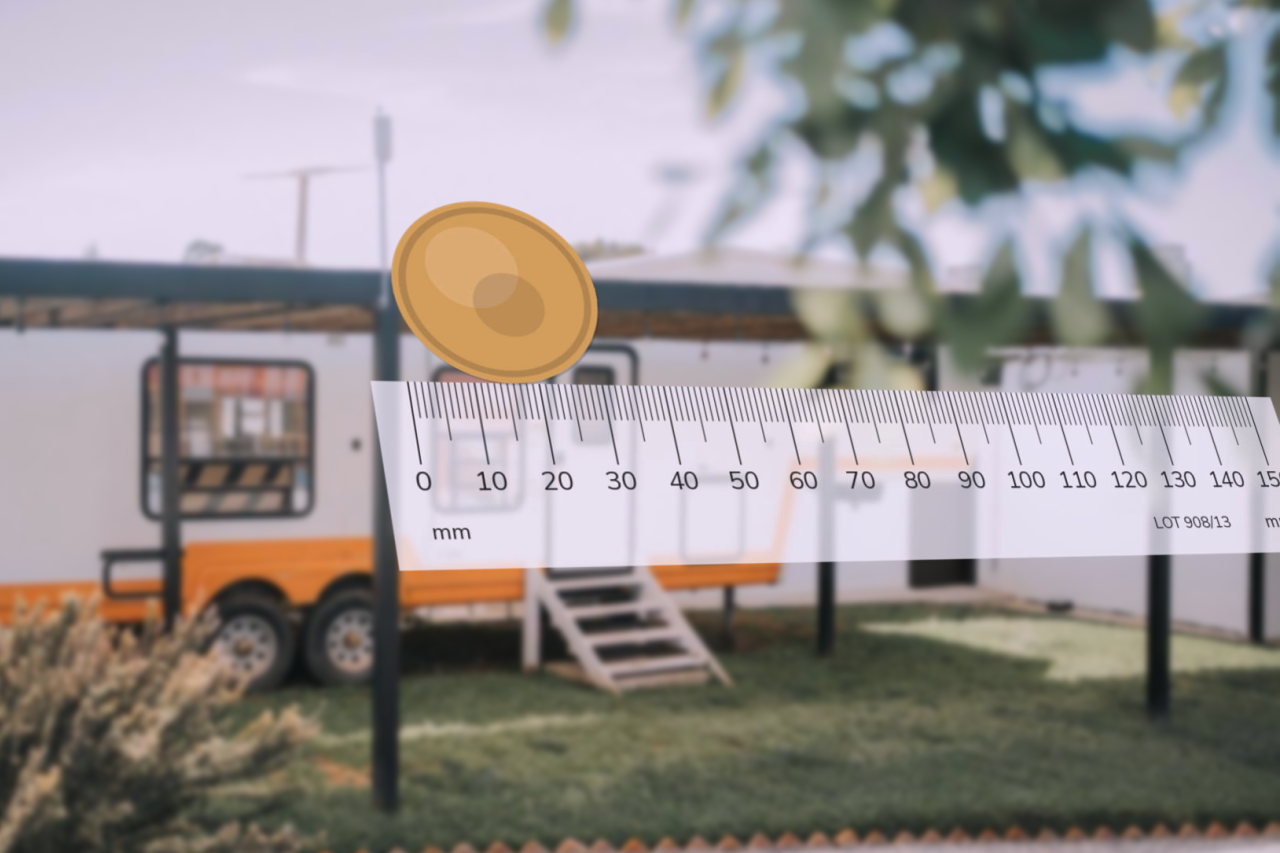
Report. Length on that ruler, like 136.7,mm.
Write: 32,mm
